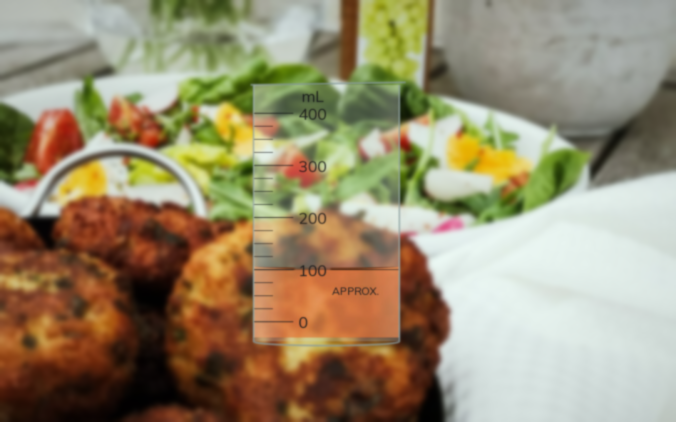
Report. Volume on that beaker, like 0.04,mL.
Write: 100,mL
